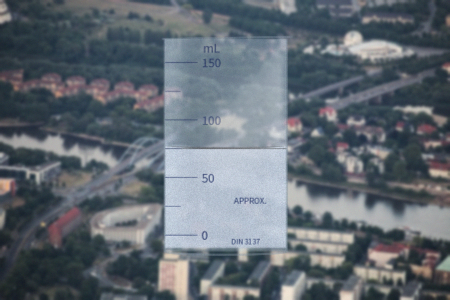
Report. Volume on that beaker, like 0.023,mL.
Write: 75,mL
